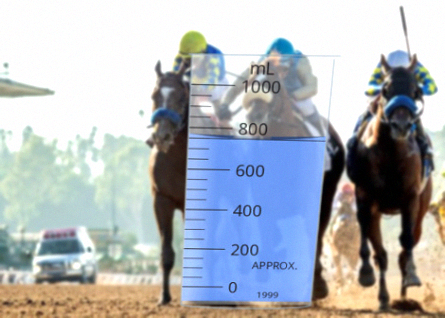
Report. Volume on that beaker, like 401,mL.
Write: 750,mL
